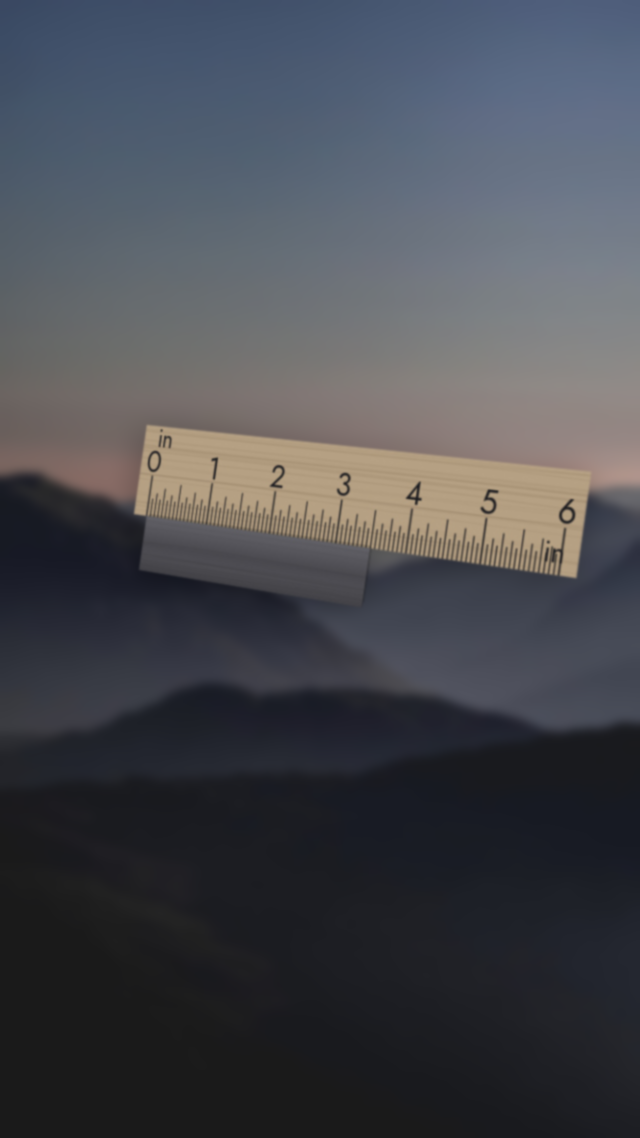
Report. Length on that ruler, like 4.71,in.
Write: 3.5,in
